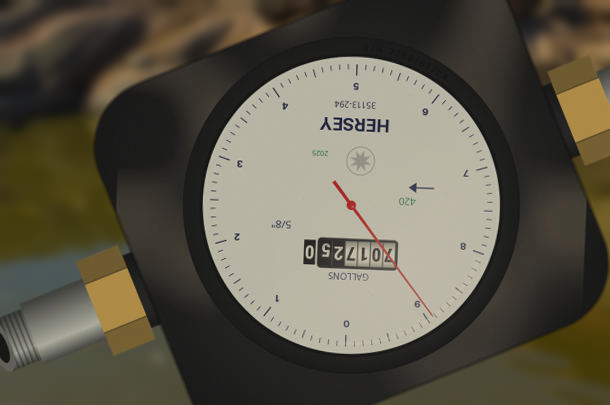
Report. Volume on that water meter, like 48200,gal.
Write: 7017248.9,gal
